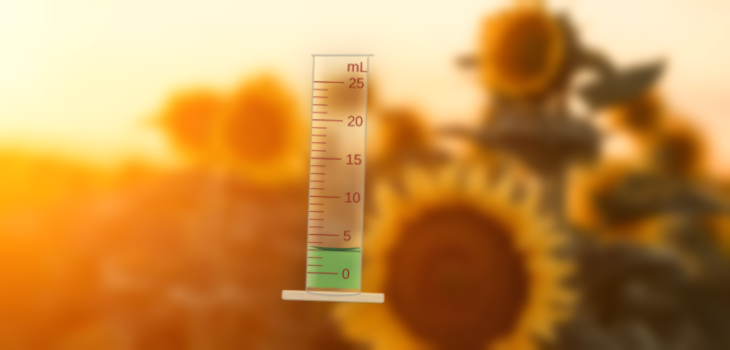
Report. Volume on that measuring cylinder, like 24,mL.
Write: 3,mL
